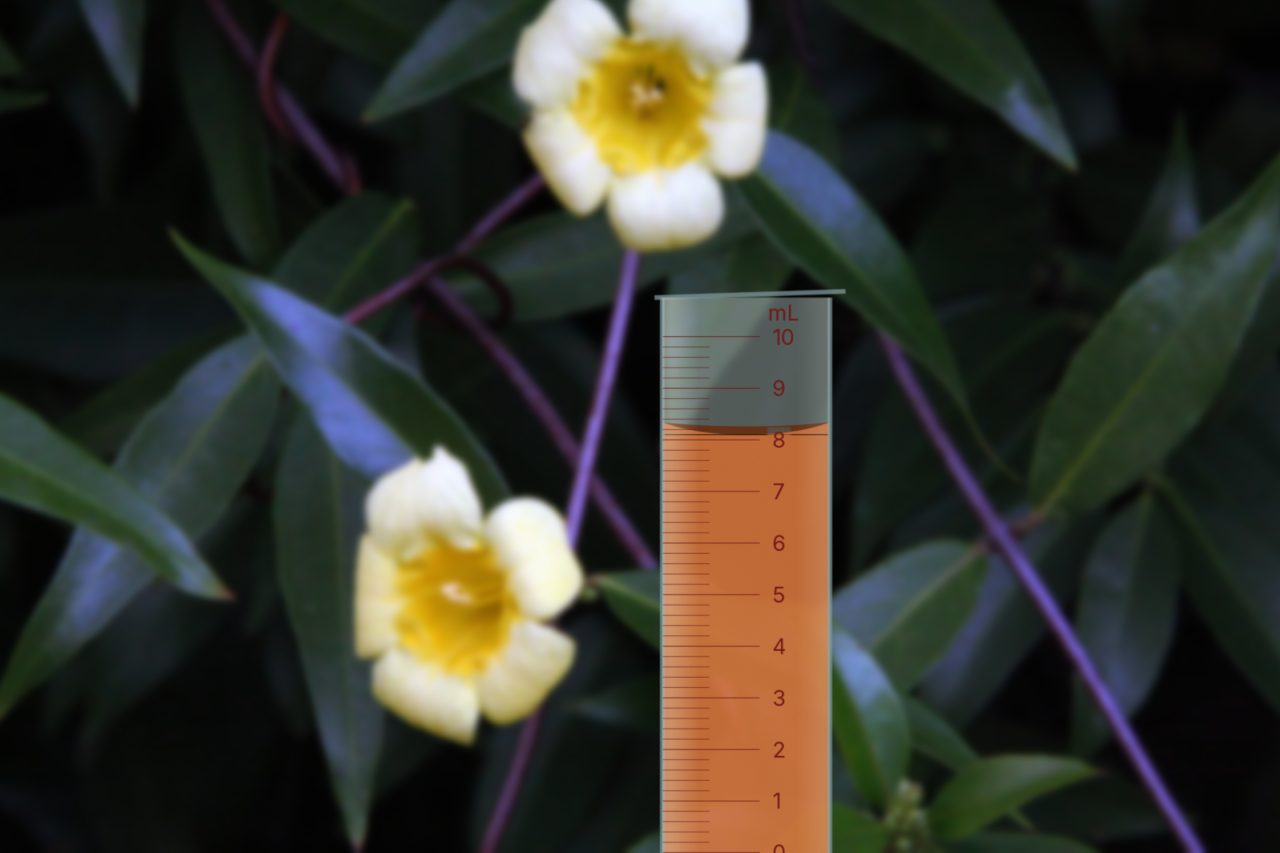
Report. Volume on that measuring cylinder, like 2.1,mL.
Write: 8.1,mL
